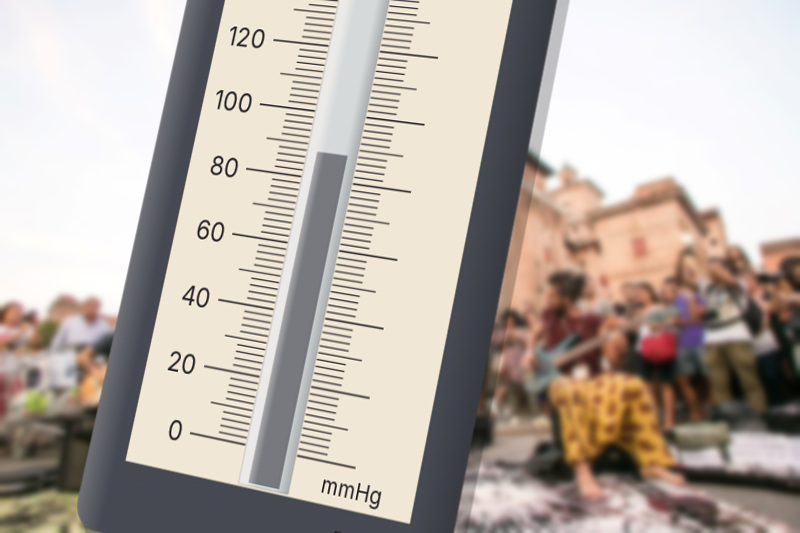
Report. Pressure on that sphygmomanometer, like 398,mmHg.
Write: 88,mmHg
